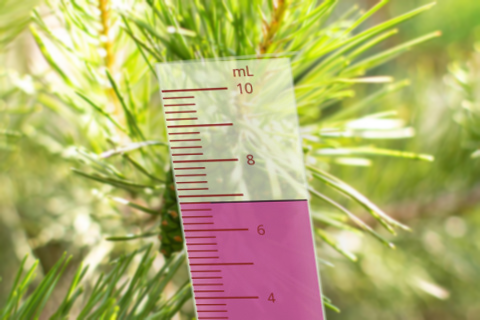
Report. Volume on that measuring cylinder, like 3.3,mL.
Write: 6.8,mL
